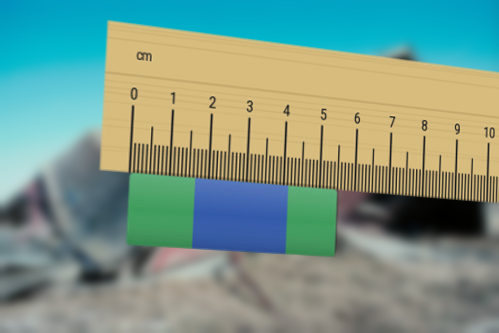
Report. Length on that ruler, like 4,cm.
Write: 5.5,cm
